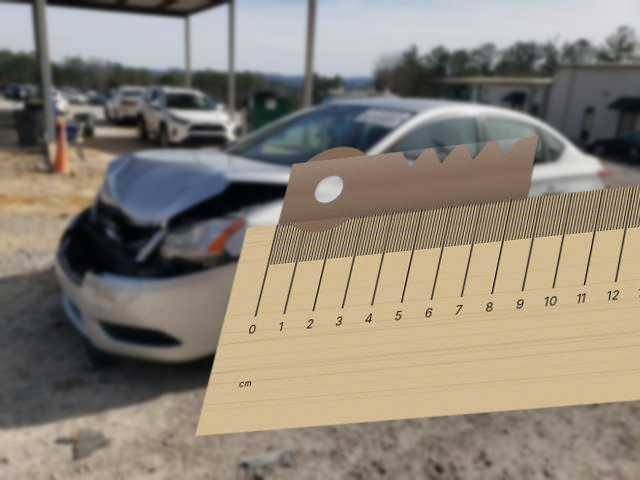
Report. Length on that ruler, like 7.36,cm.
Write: 8.5,cm
